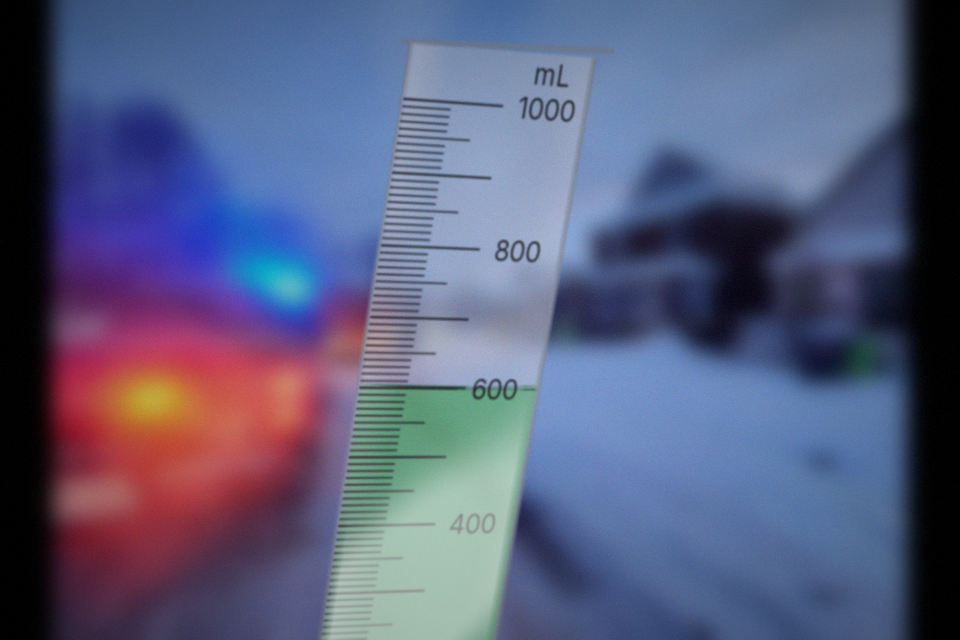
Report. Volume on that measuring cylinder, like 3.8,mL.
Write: 600,mL
